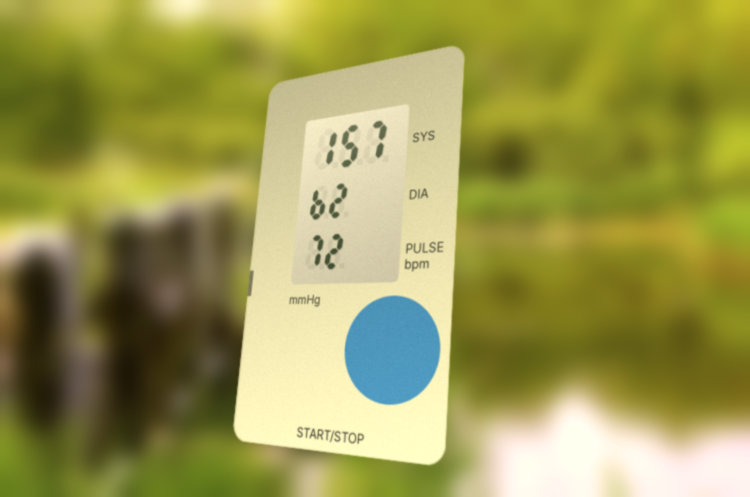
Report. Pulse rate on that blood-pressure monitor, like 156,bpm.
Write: 72,bpm
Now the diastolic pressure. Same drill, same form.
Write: 62,mmHg
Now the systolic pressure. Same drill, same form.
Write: 157,mmHg
